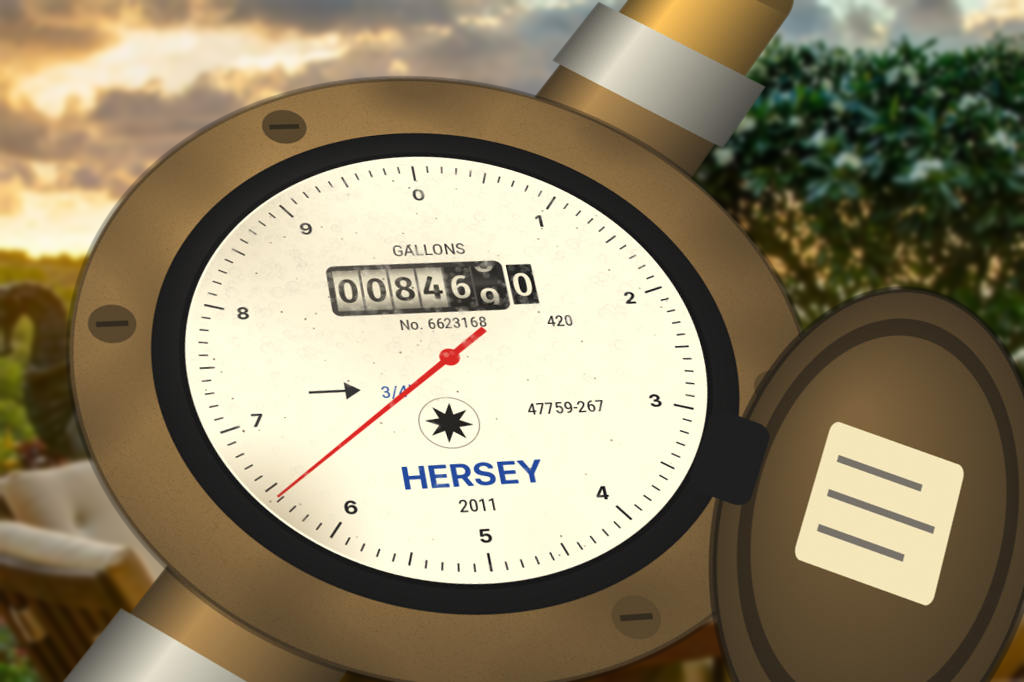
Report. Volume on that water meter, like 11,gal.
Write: 84686.4,gal
